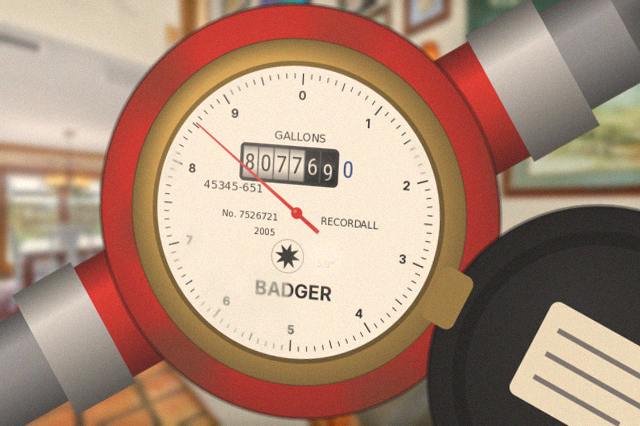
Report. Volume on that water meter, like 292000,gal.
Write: 8077688.5,gal
